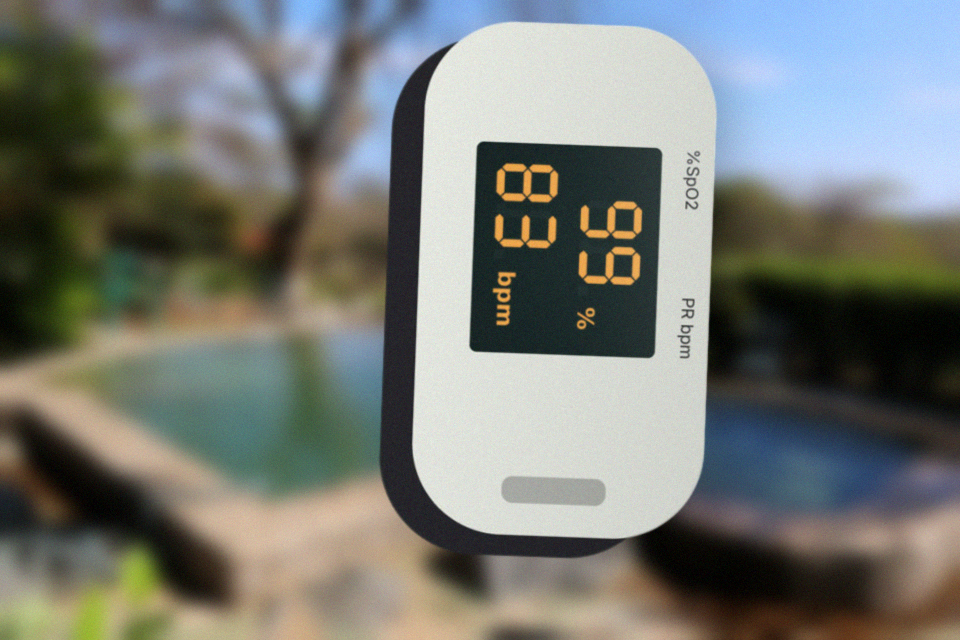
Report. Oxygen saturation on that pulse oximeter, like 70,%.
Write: 99,%
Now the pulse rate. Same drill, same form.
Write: 83,bpm
